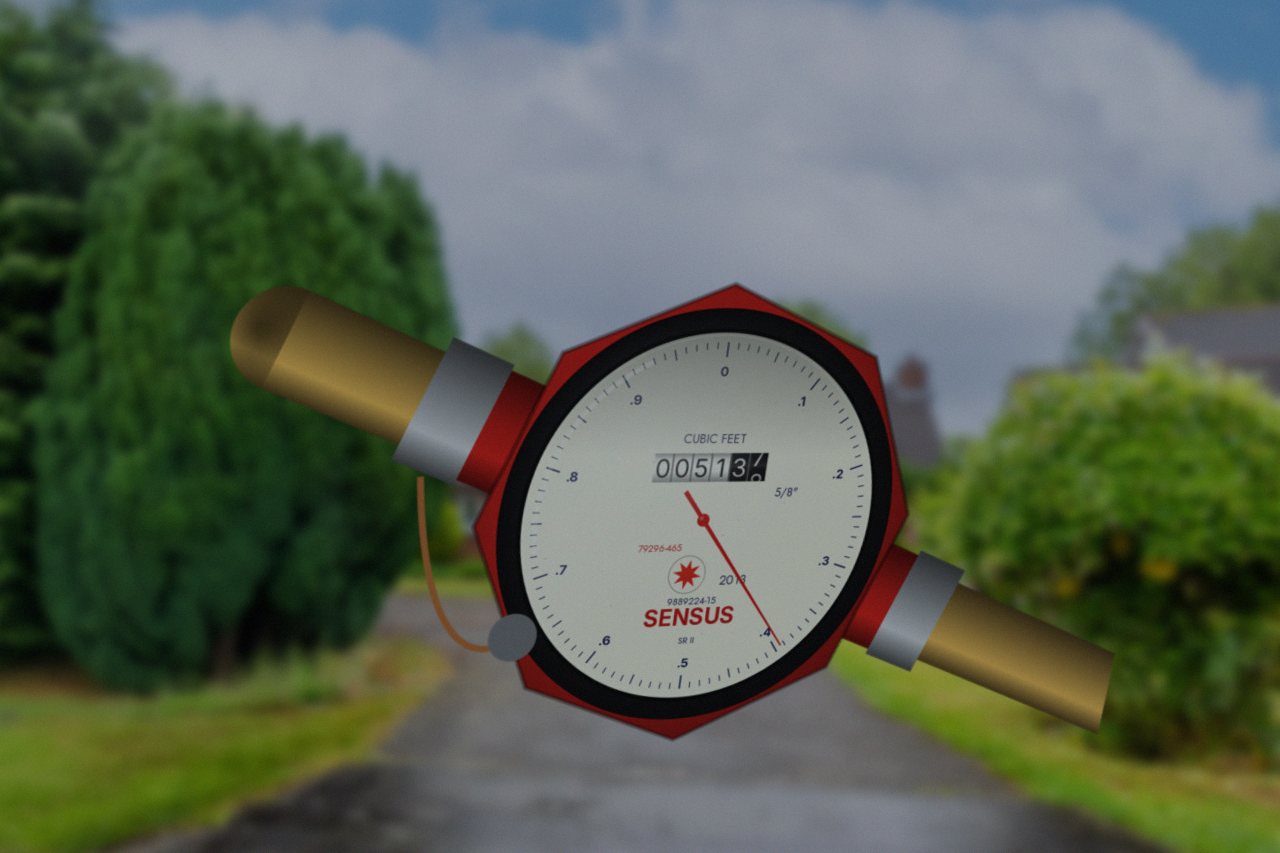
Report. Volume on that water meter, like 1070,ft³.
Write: 5137.39,ft³
